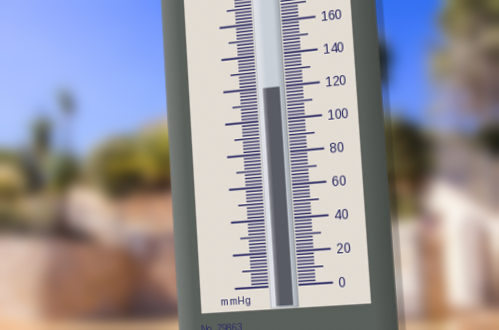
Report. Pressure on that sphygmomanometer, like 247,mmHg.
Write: 120,mmHg
